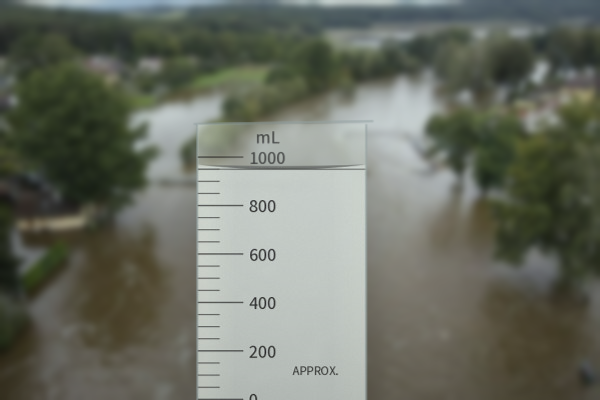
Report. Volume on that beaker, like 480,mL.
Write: 950,mL
